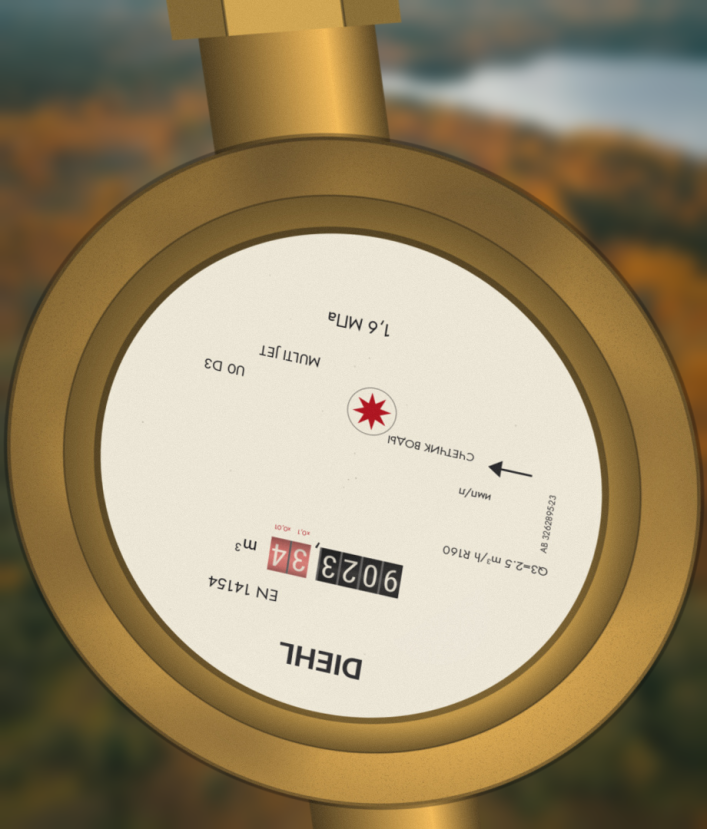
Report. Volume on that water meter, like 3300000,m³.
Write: 9023.34,m³
